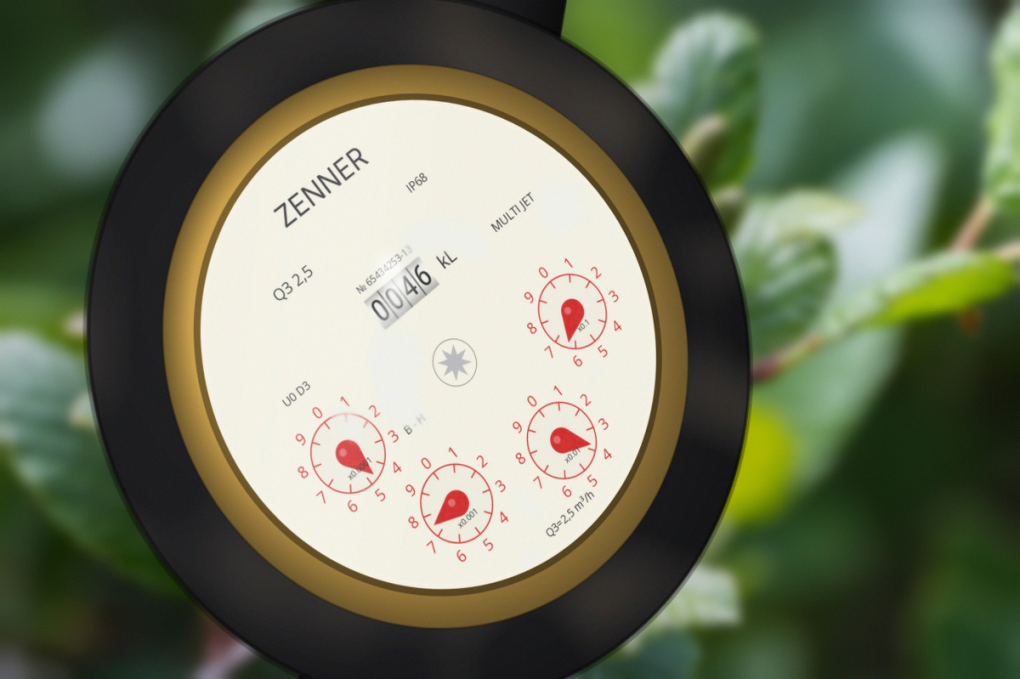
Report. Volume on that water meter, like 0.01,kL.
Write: 46.6374,kL
